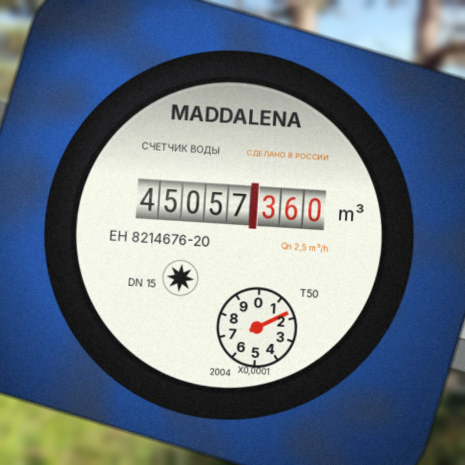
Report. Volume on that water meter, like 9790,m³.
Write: 45057.3601,m³
